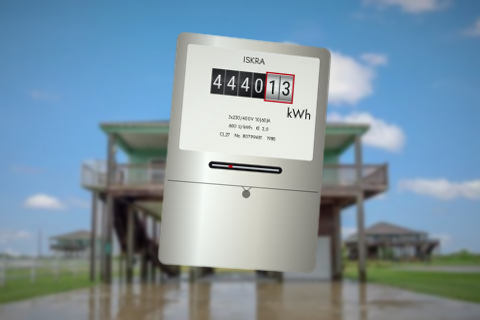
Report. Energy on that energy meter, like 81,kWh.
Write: 4440.13,kWh
